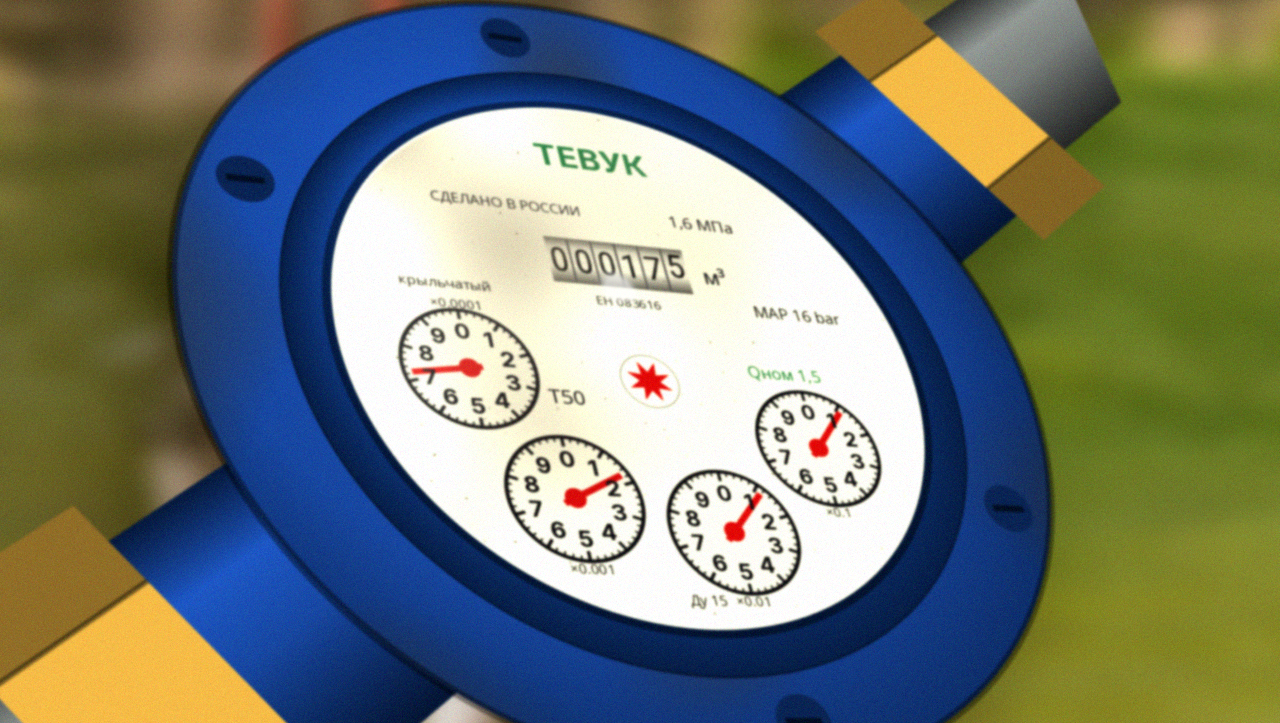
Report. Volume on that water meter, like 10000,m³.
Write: 175.1117,m³
